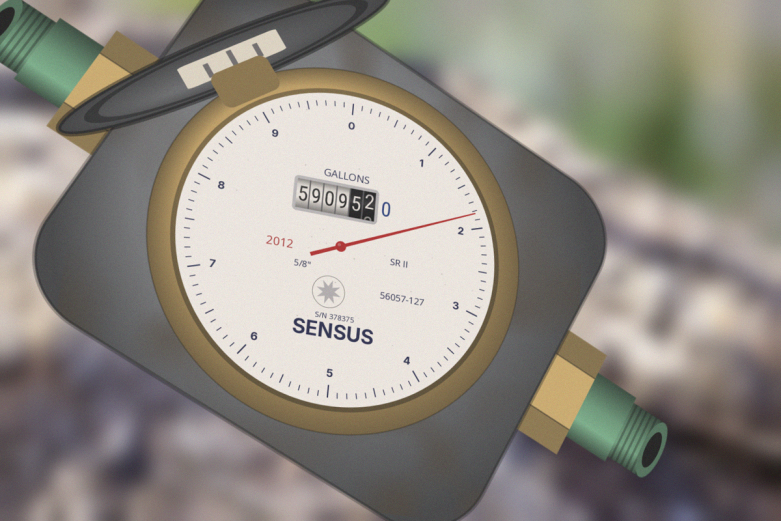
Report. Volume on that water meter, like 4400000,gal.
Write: 5909521.8,gal
